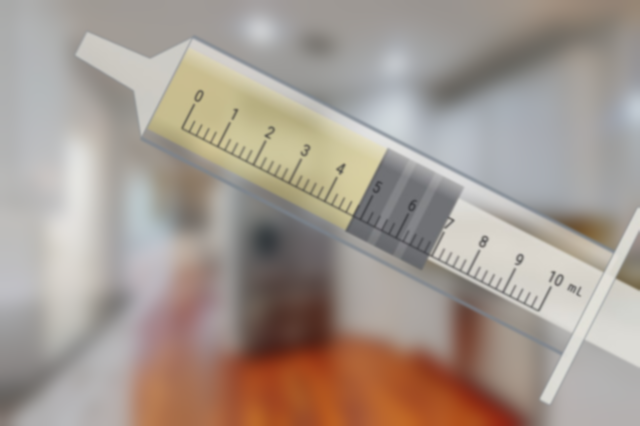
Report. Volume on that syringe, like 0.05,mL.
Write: 4.8,mL
